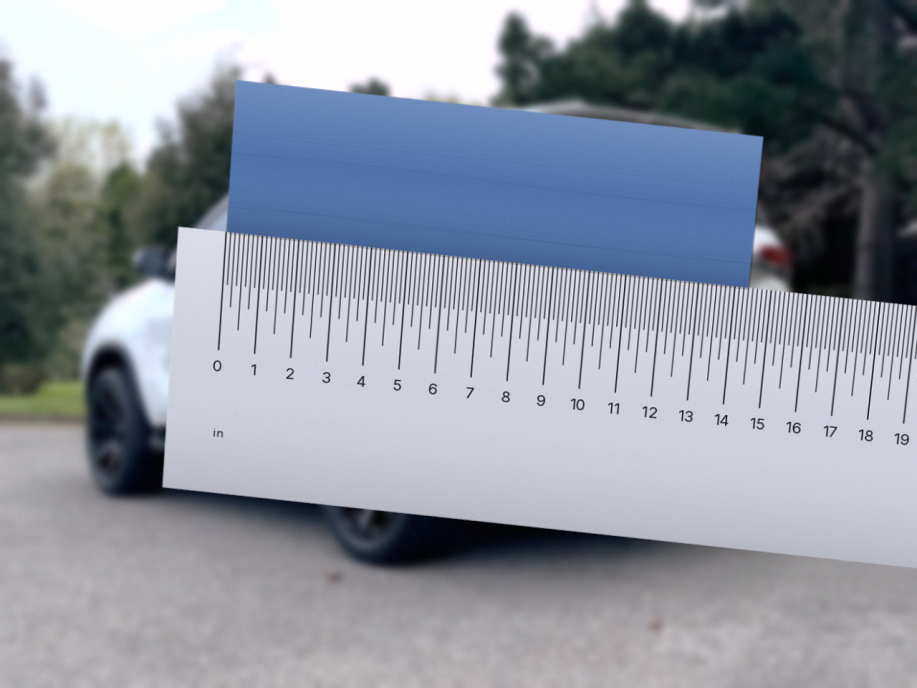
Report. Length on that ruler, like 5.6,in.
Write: 14.375,in
